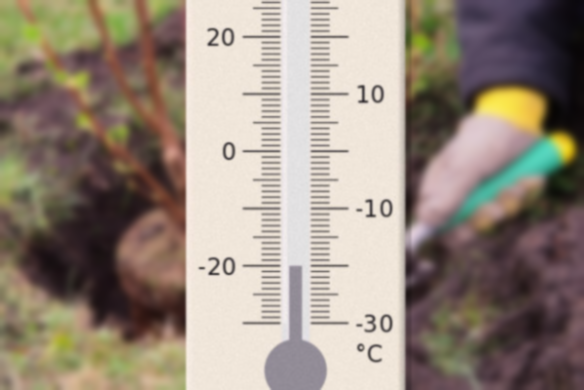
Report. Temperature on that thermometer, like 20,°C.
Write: -20,°C
